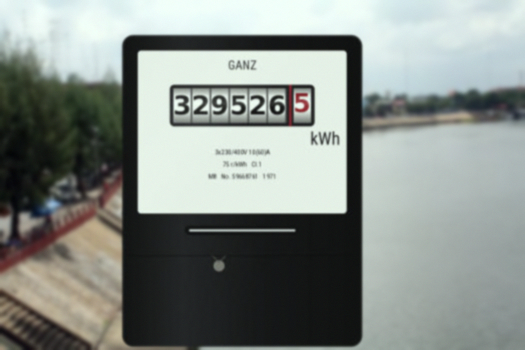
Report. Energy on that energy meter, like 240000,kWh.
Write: 329526.5,kWh
